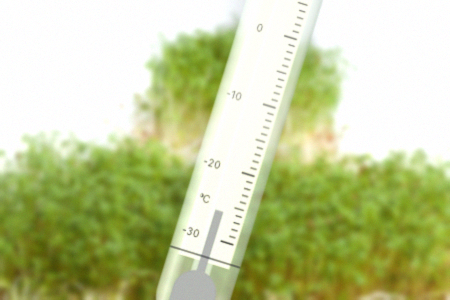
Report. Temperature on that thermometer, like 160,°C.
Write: -26,°C
